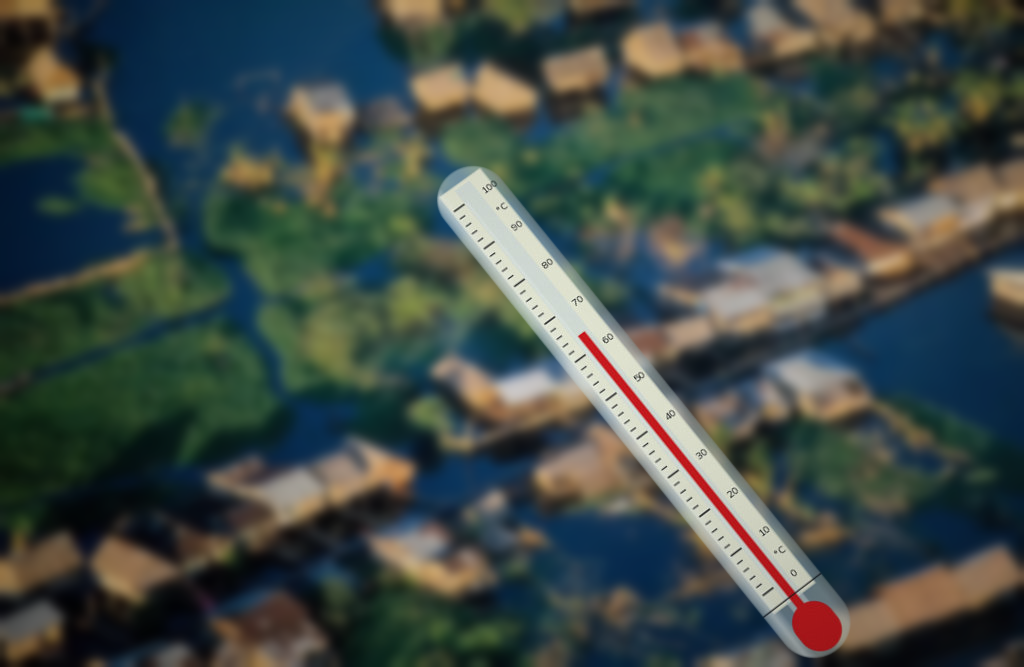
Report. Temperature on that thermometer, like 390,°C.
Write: 64,°C
